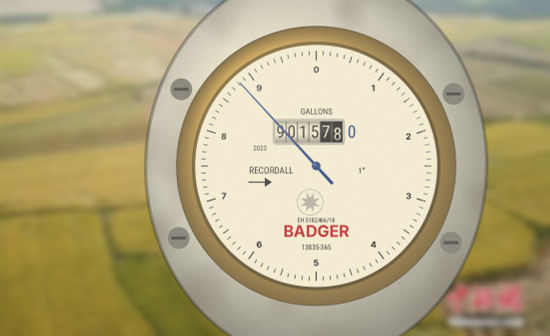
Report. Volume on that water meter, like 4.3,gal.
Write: 9015778.8,gal
